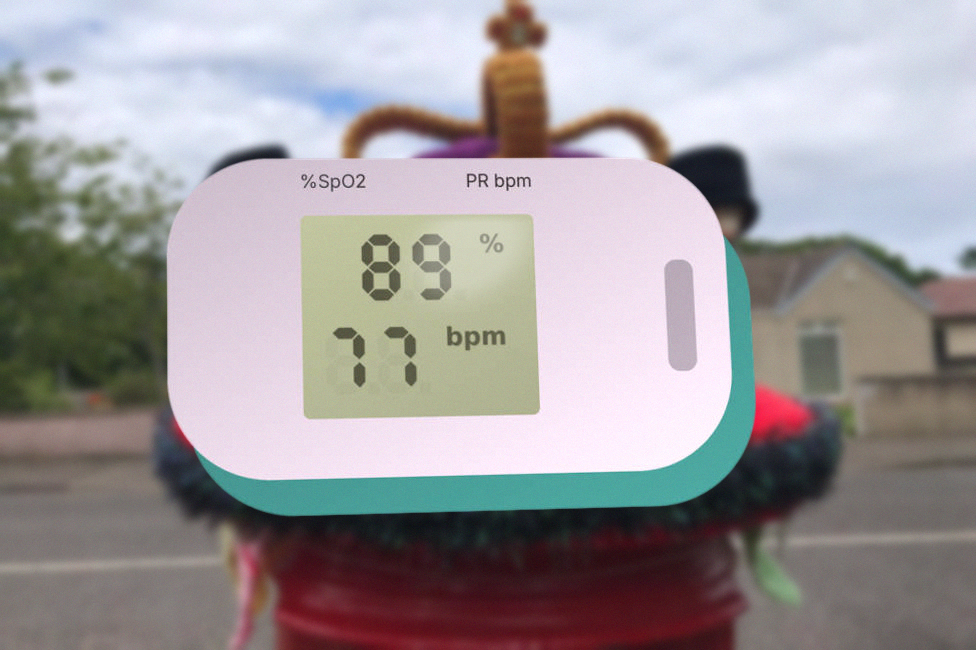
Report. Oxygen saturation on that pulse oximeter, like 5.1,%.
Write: 89,%
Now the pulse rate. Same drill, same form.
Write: 77,bpm
